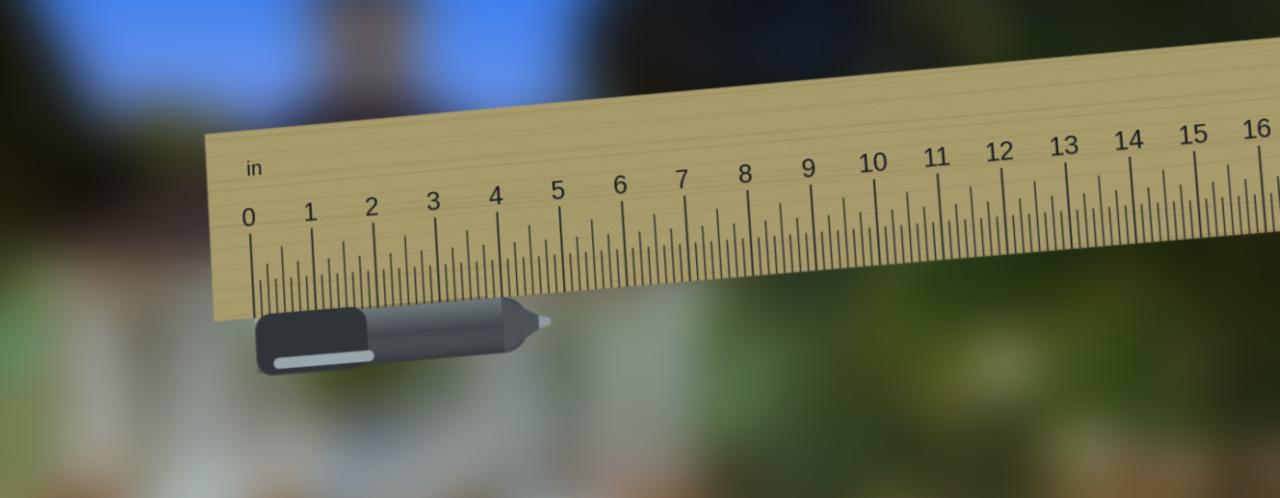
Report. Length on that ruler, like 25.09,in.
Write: 4.75,in
